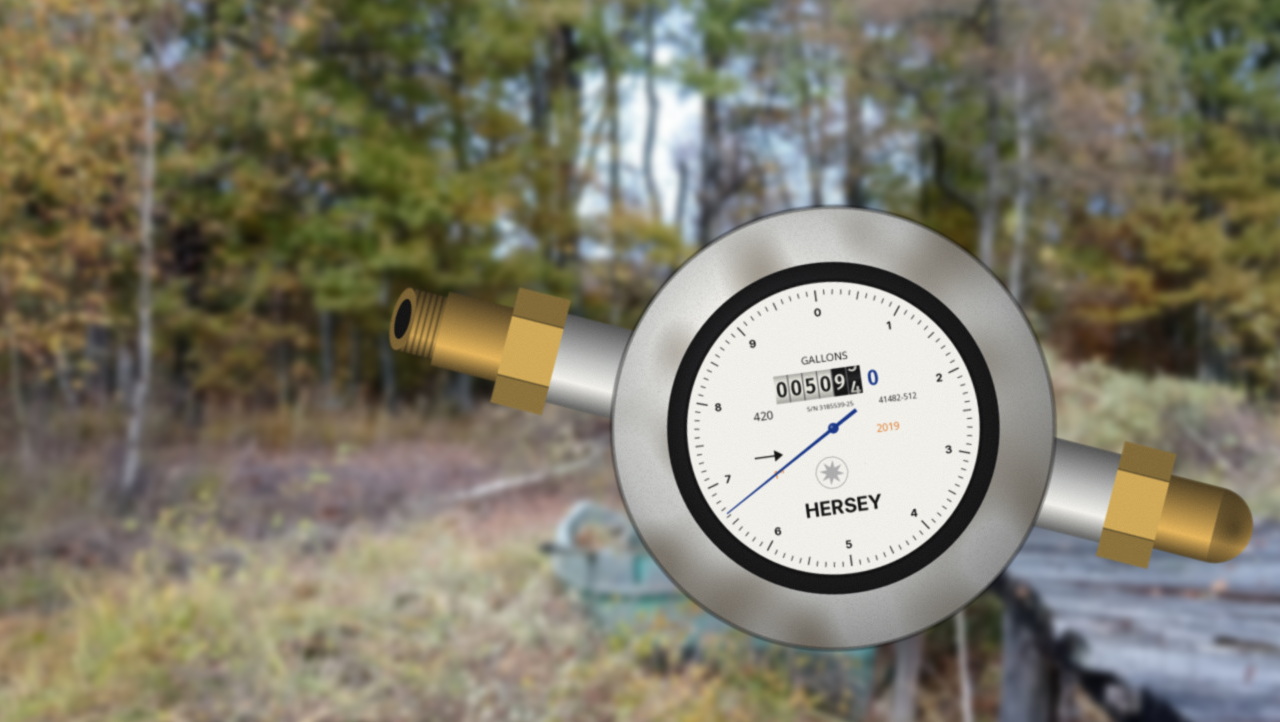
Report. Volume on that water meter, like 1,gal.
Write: 50936.6,gal
